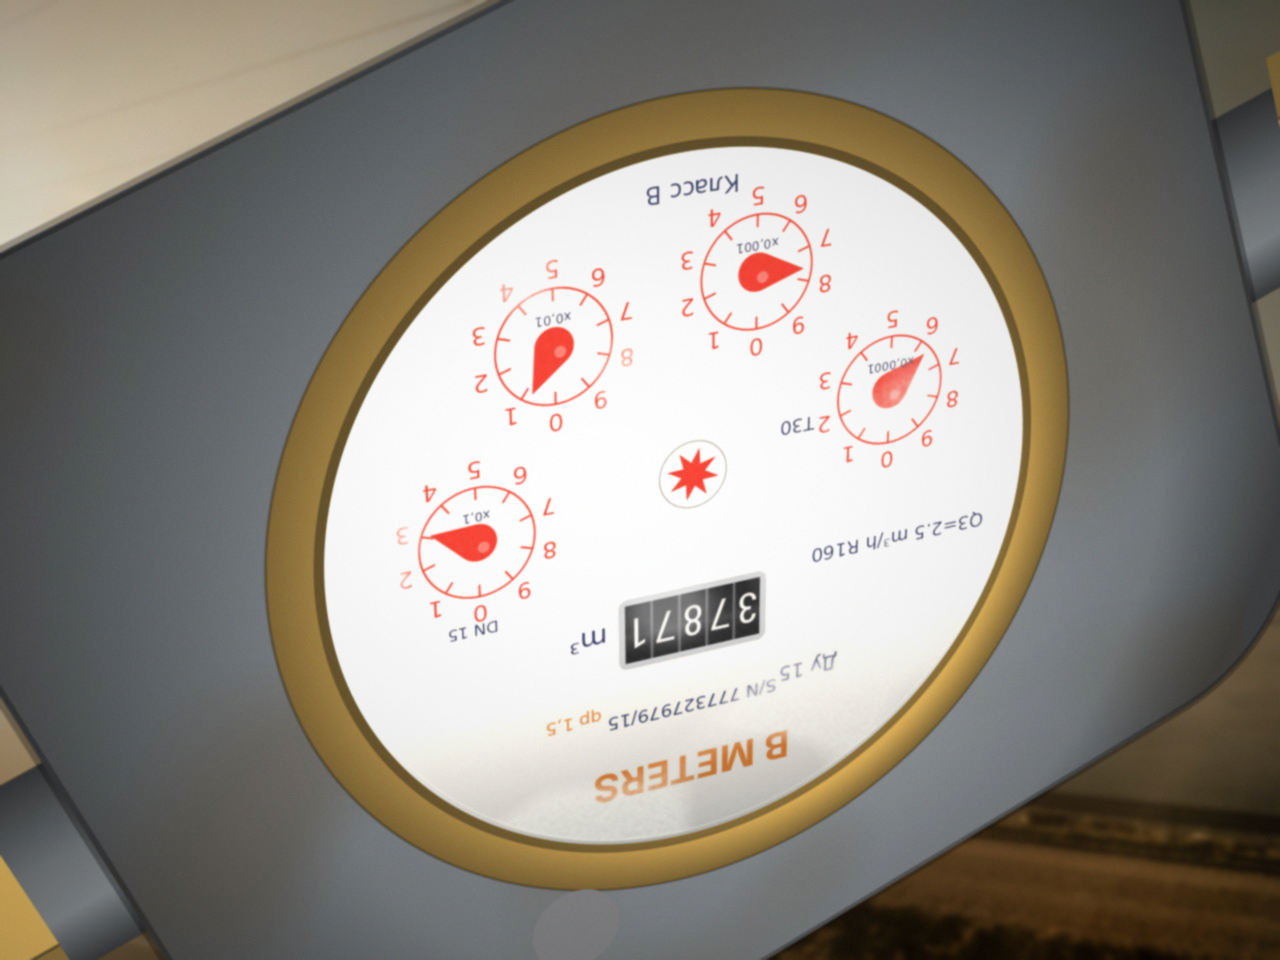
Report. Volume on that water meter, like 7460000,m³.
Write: 37871.3076,m³
